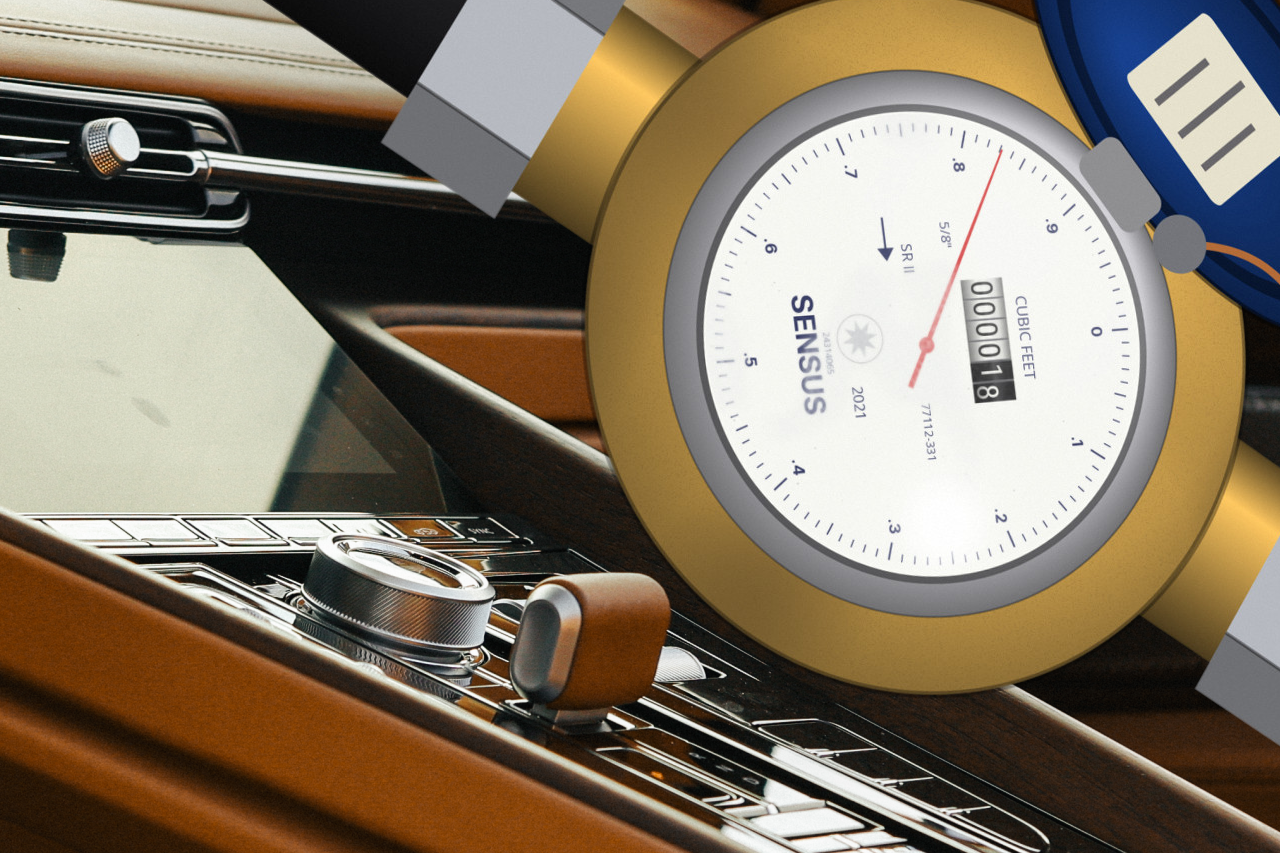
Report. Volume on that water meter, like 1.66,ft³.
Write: 17.83,ft³
